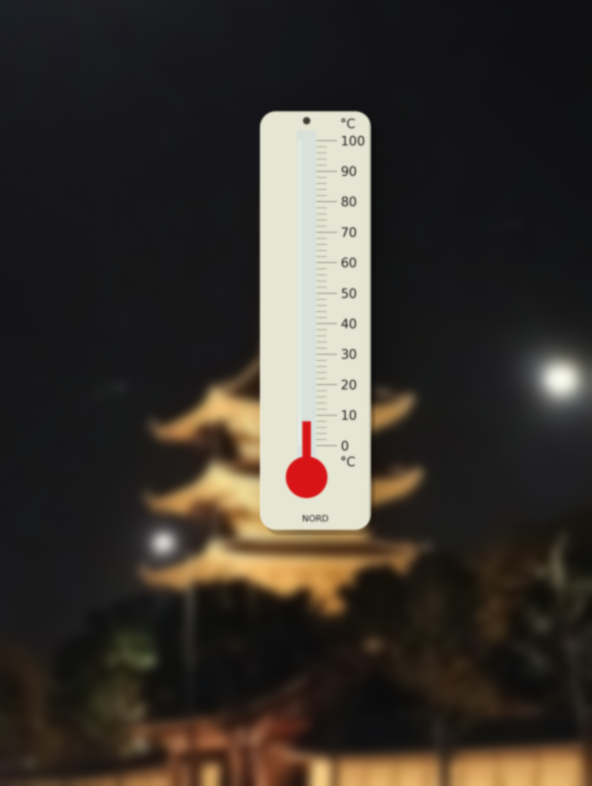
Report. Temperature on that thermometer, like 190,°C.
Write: 8,°C
